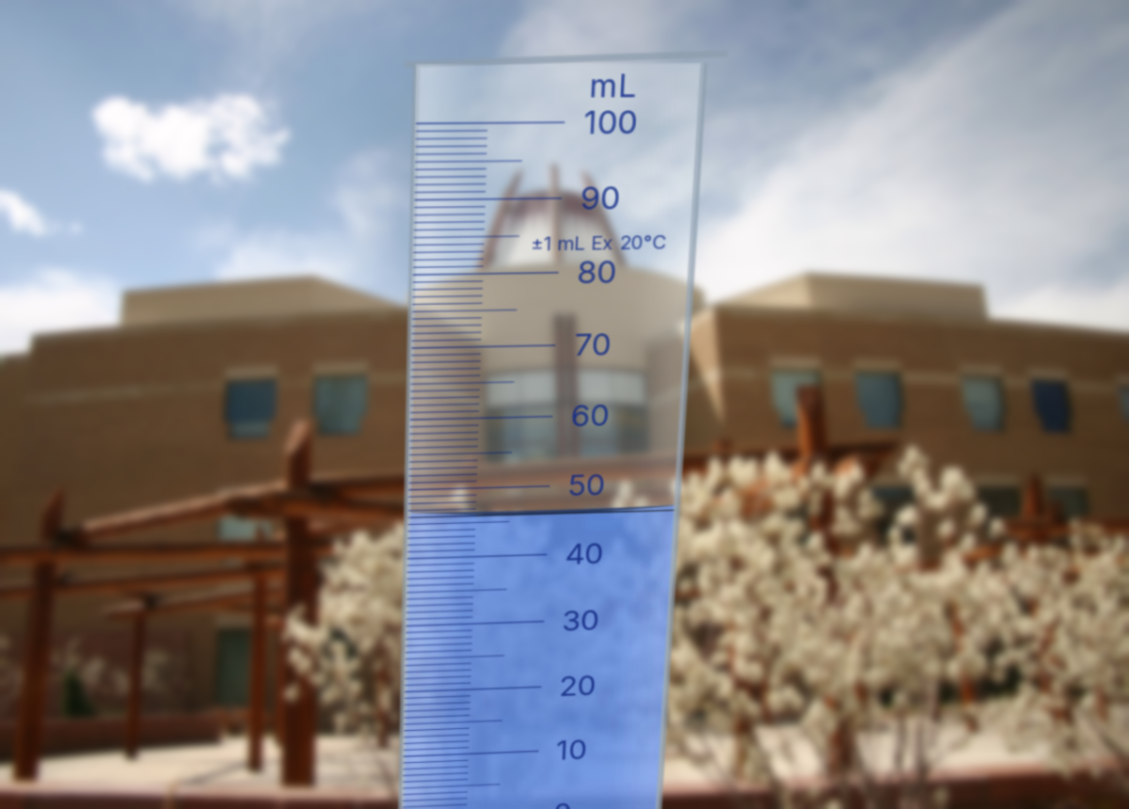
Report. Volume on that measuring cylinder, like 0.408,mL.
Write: 46,mL
